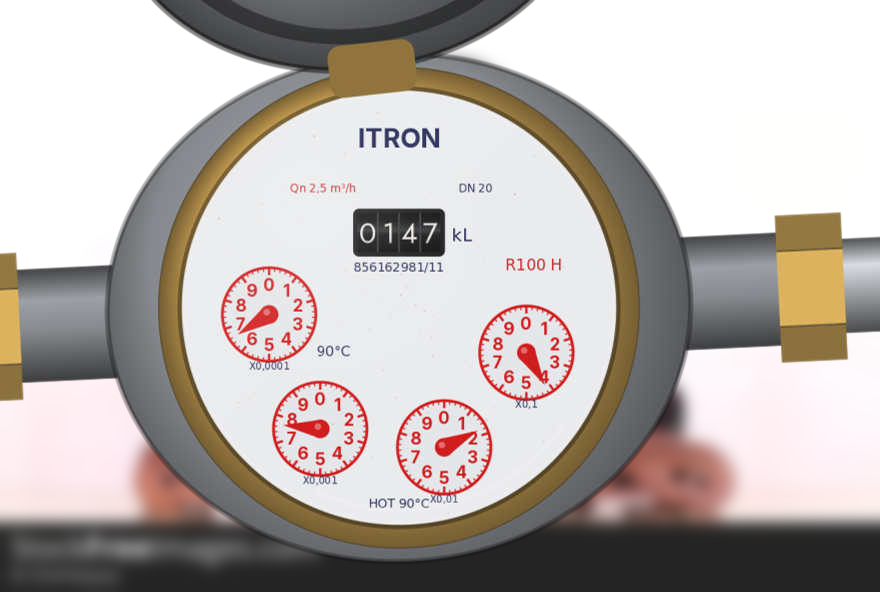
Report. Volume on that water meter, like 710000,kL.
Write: 147.4176,kL
